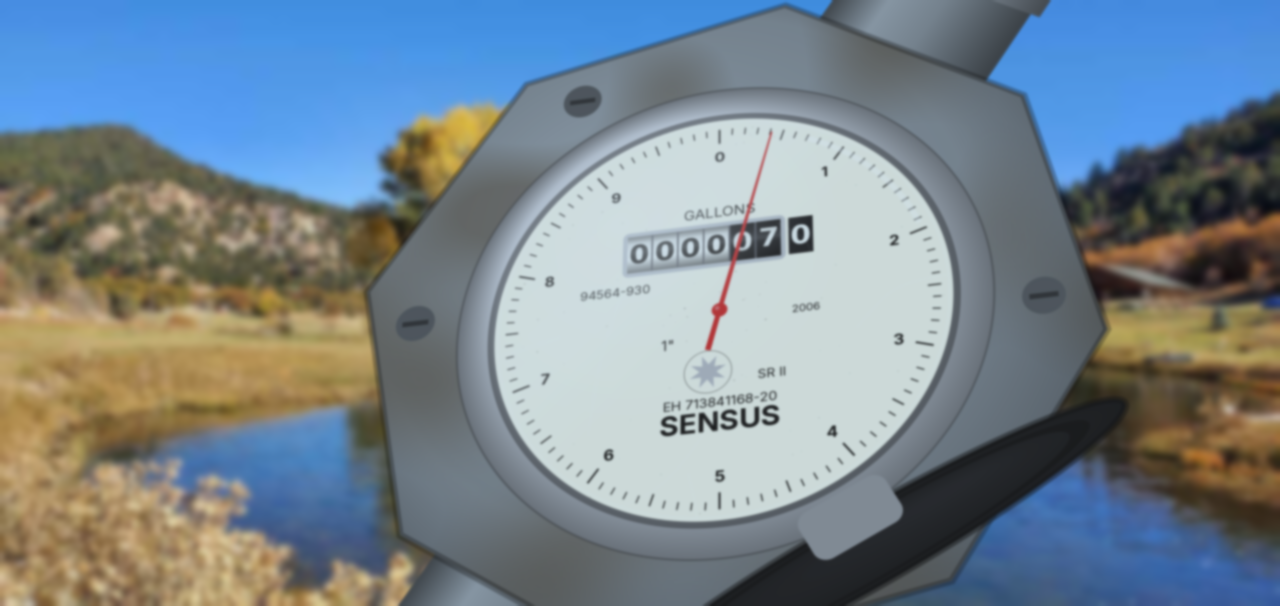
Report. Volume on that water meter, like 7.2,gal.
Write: 70.4,gal
